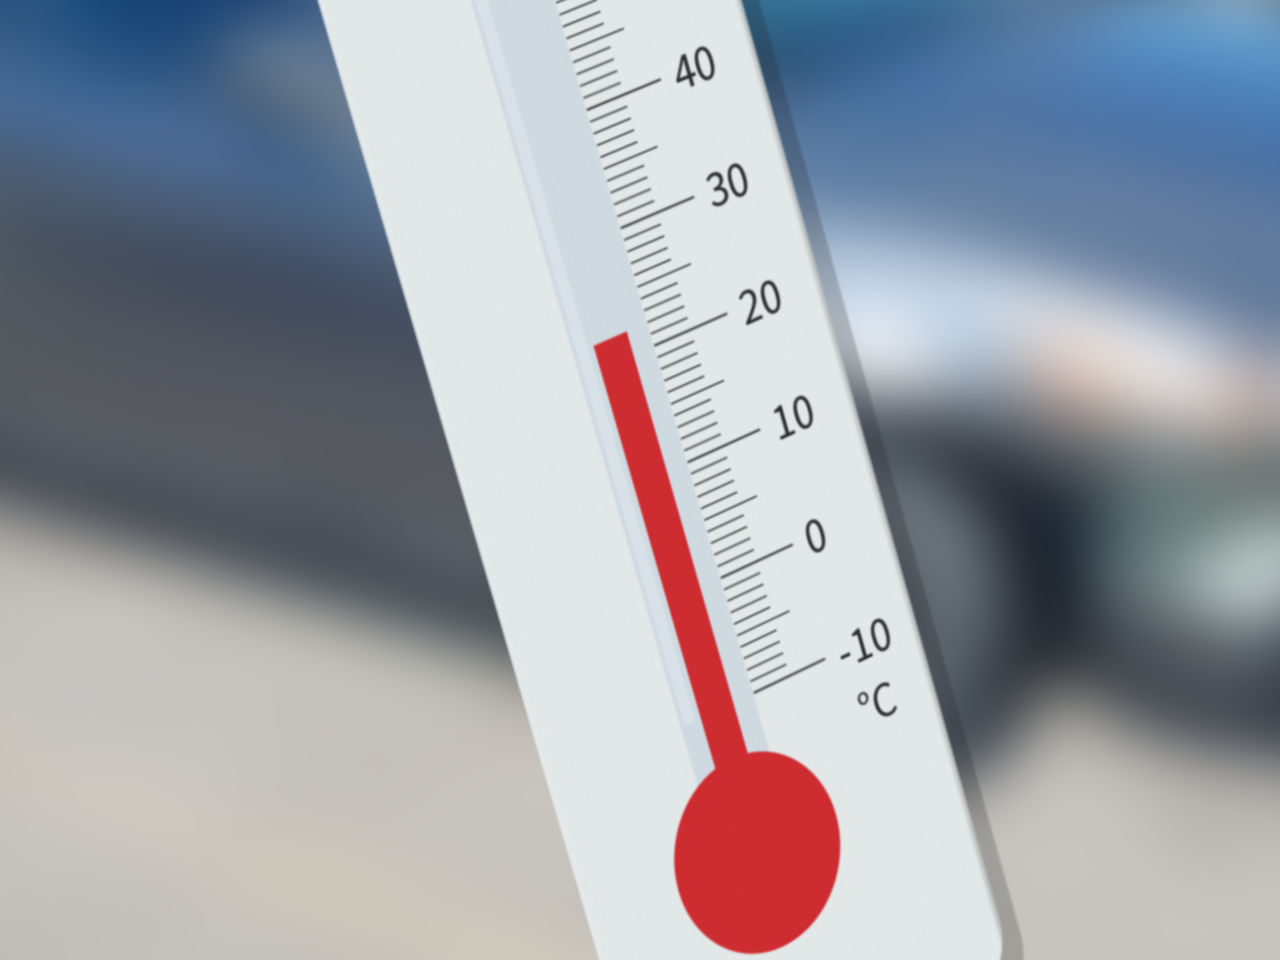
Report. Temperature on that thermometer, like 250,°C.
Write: 22,°C
